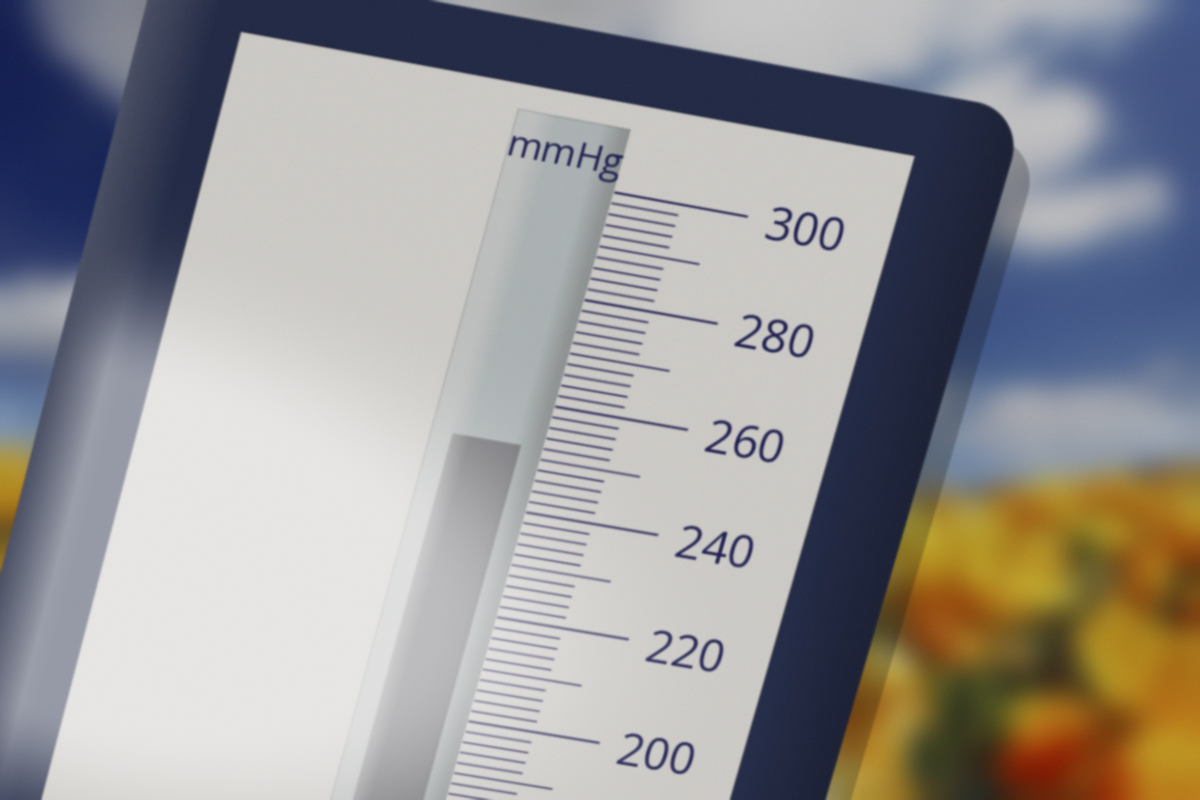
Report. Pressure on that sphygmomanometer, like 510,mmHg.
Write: 252,mmHg
